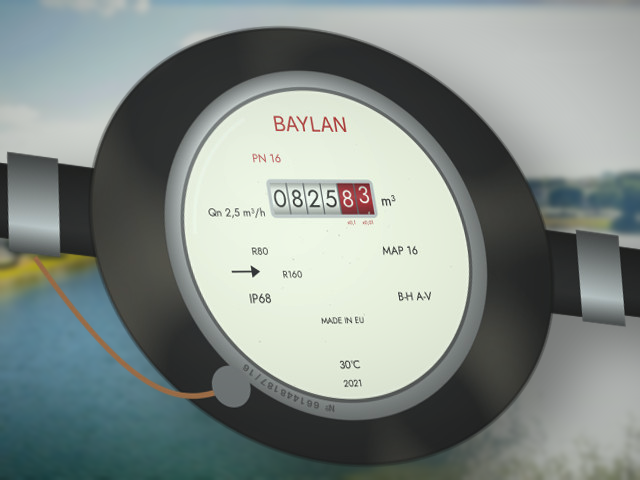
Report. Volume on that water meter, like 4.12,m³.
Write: 825.83,m³
